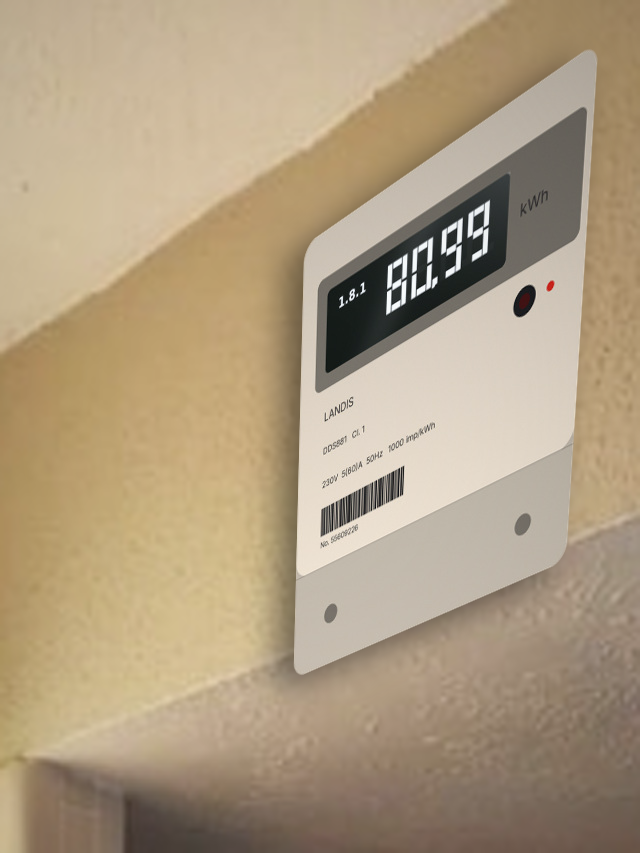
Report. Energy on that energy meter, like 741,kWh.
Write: 80.99,kWh
